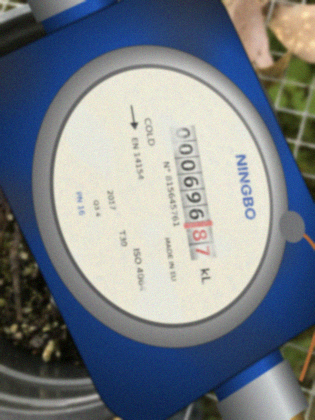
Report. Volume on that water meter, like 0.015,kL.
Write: 696.87,kL
